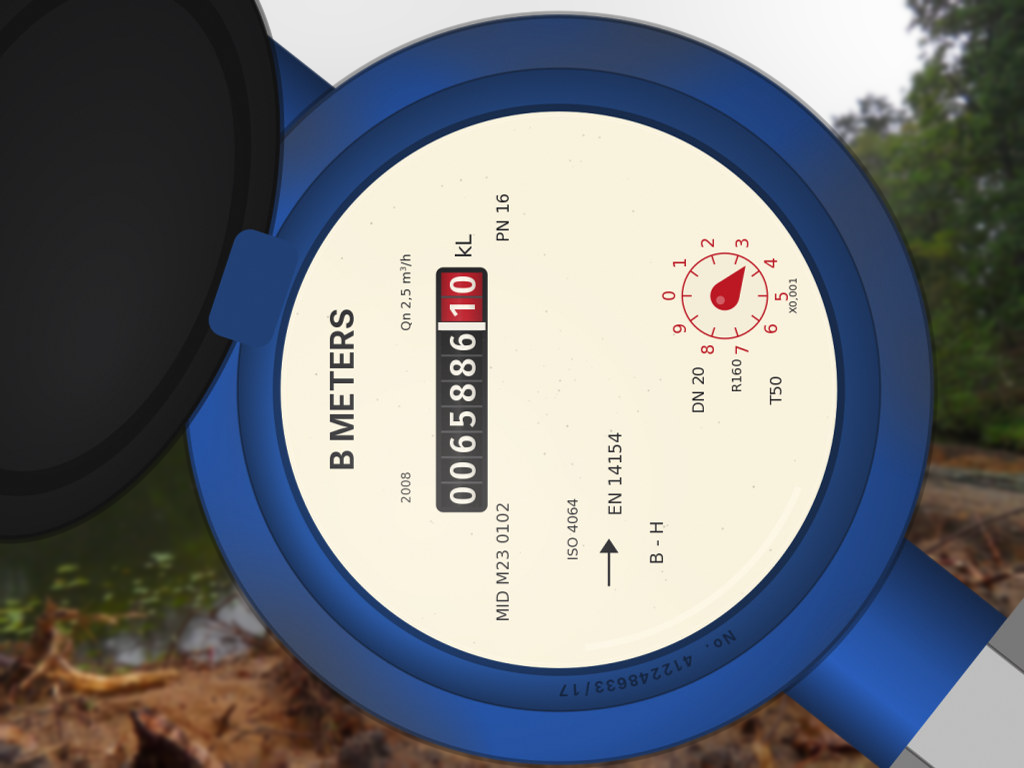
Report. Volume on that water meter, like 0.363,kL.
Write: 65886.103,kL
